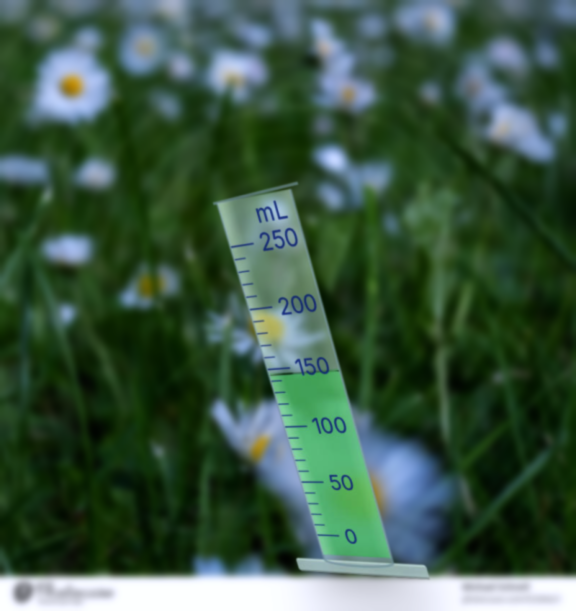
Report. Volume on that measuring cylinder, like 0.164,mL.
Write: 145,mL
